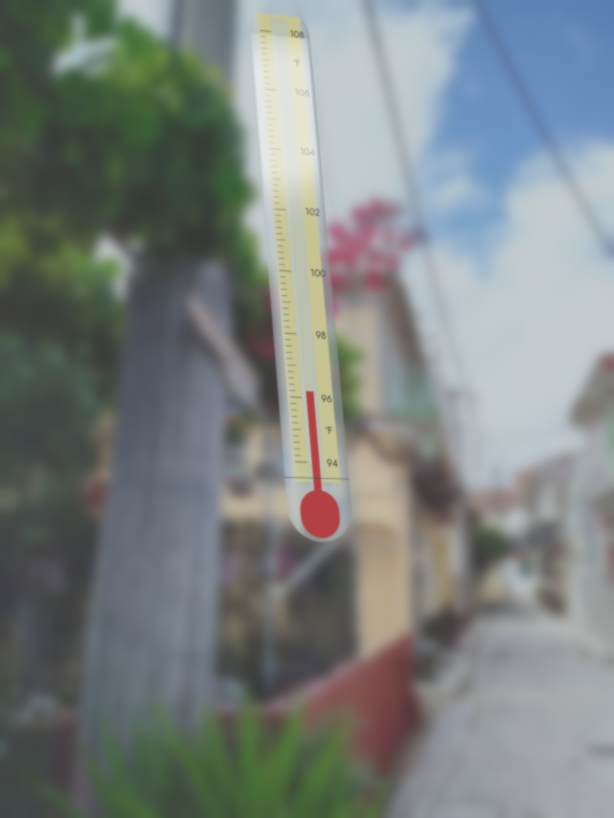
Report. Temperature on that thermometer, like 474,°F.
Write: 96.2,°F
